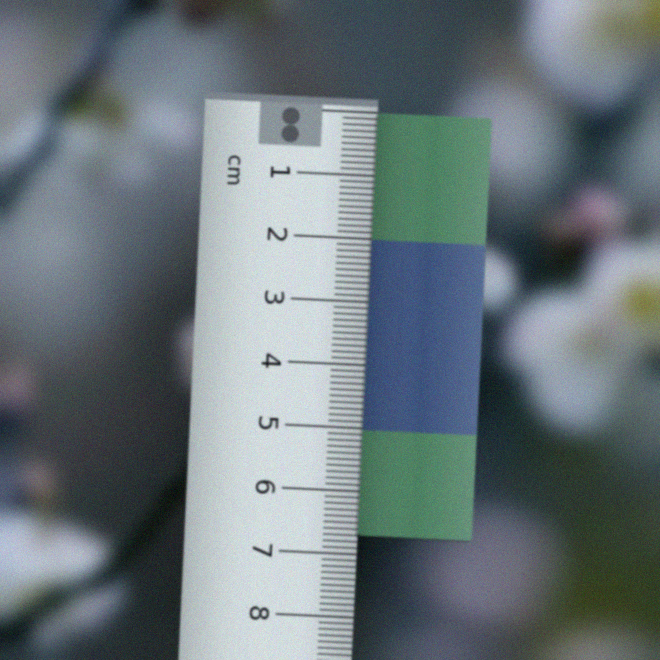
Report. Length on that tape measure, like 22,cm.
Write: 6.7,cm
